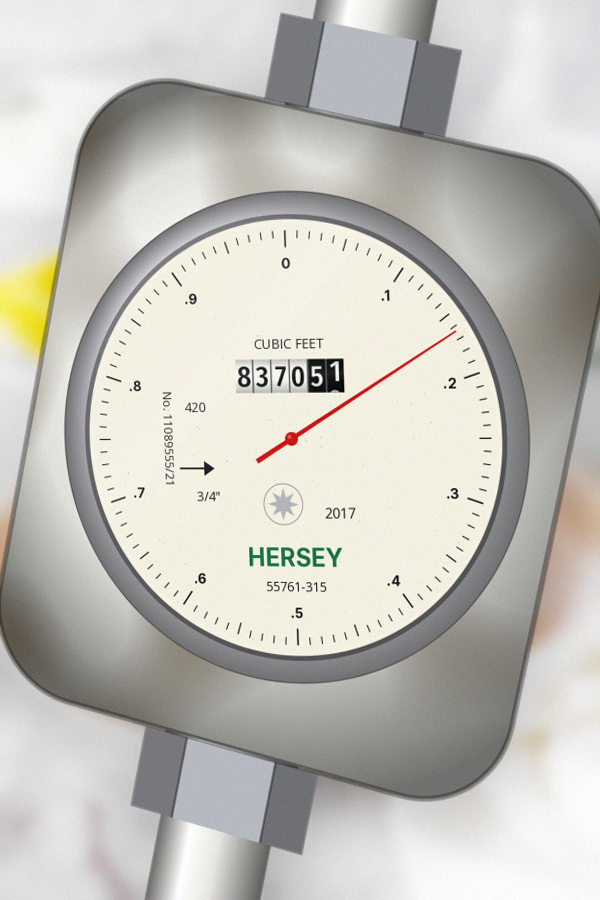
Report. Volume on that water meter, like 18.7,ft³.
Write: 837051.16,ft³
